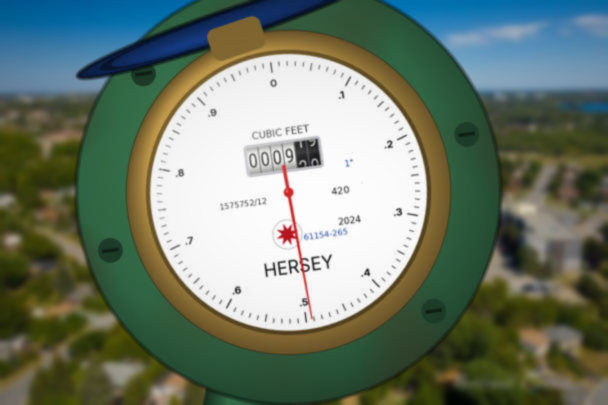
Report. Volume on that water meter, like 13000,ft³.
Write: 919.49,ft³
